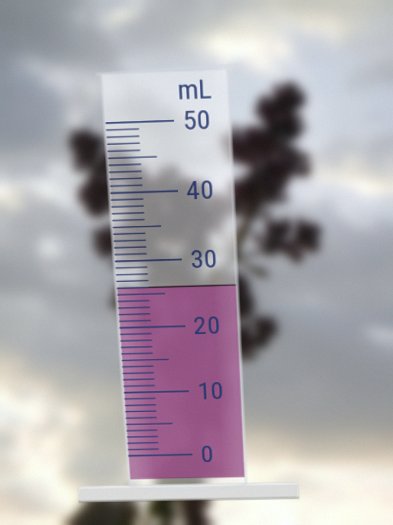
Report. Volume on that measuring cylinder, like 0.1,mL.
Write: 26,mL
